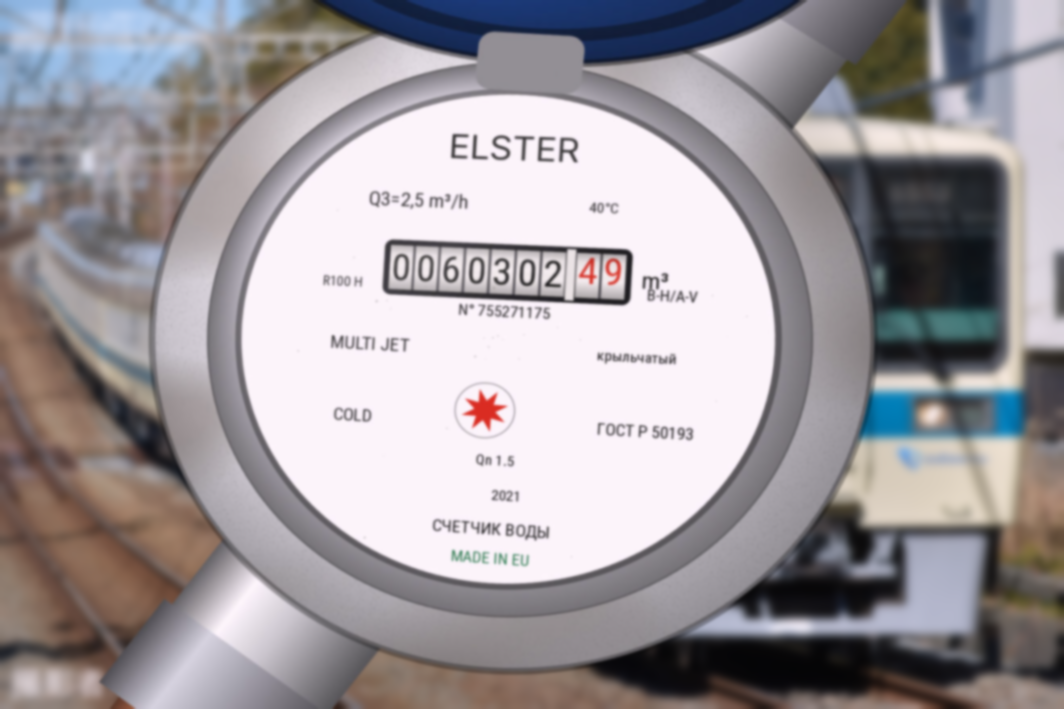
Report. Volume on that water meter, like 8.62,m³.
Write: 60302.49,m³
